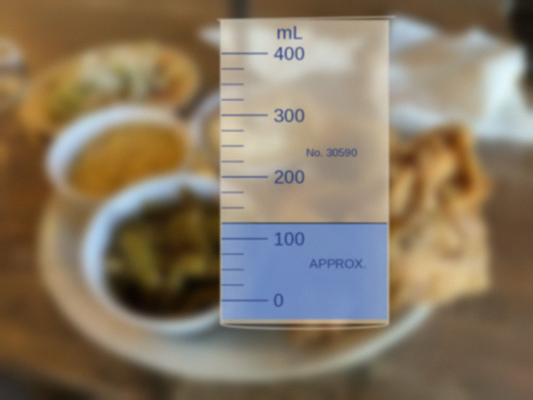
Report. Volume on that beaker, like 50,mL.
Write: 125,mL
